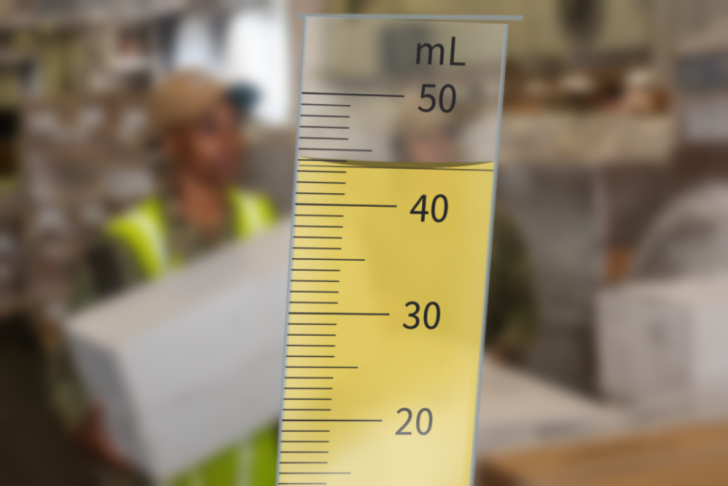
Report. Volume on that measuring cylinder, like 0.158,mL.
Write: 43.5,mL
